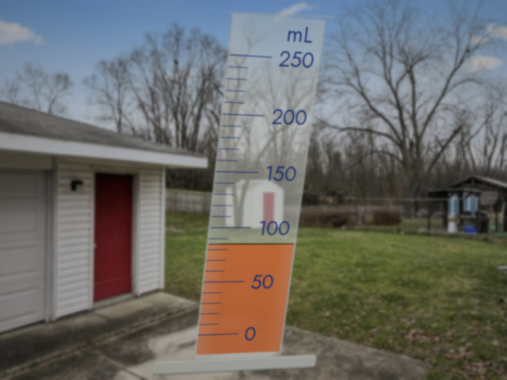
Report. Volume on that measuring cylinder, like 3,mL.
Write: 85,mL
